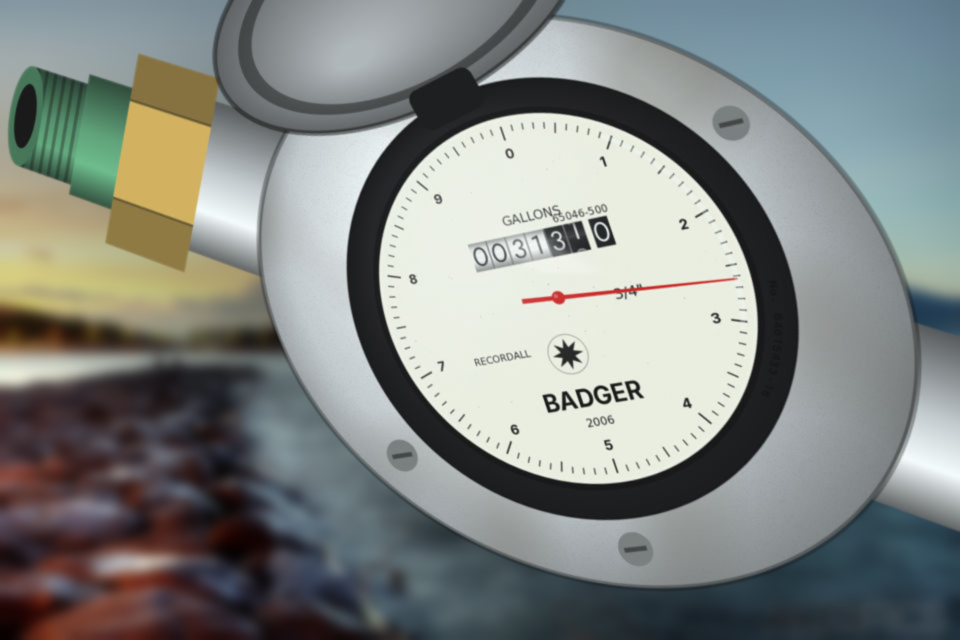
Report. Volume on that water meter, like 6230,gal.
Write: 31312.6,gal
